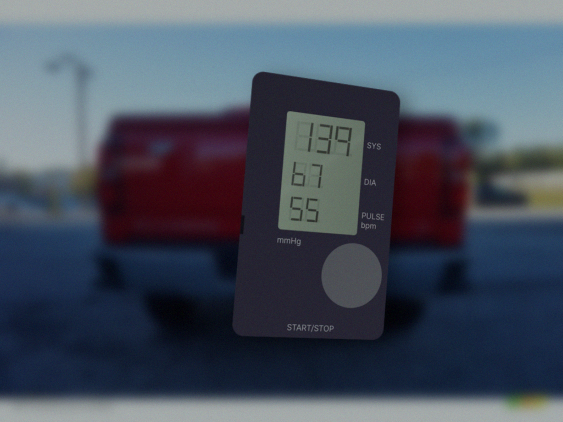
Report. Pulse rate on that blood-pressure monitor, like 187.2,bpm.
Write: 55,bpm
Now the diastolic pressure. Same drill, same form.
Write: 67,mmHg
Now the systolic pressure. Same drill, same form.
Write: 139,mmHg
